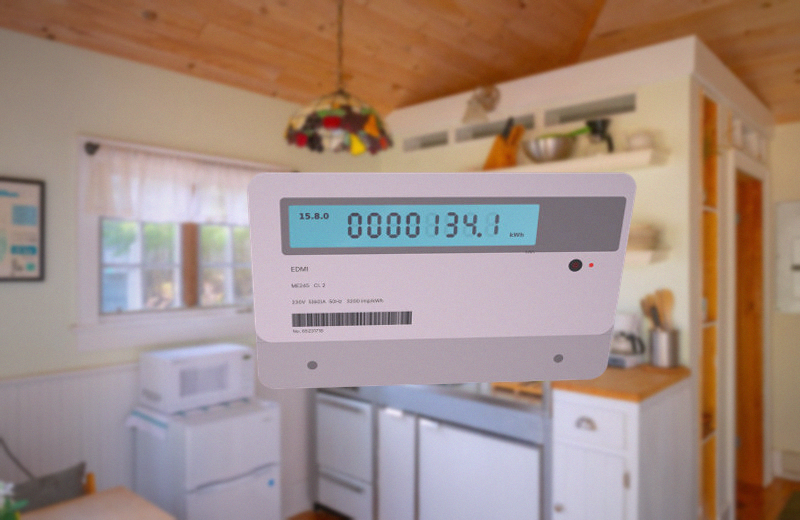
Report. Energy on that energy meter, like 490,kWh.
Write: 134.1,kWh
